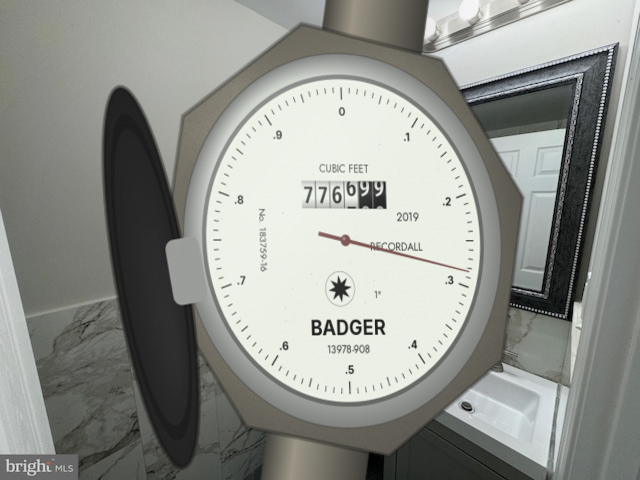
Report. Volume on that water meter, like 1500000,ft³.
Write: 776699.28,ft³
